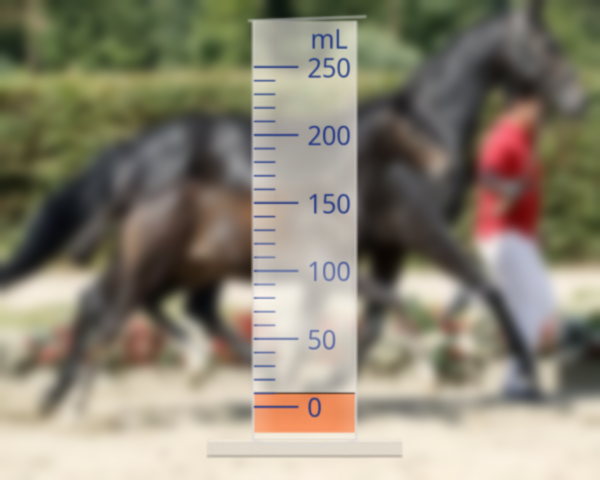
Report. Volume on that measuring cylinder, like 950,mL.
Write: 10,mL
